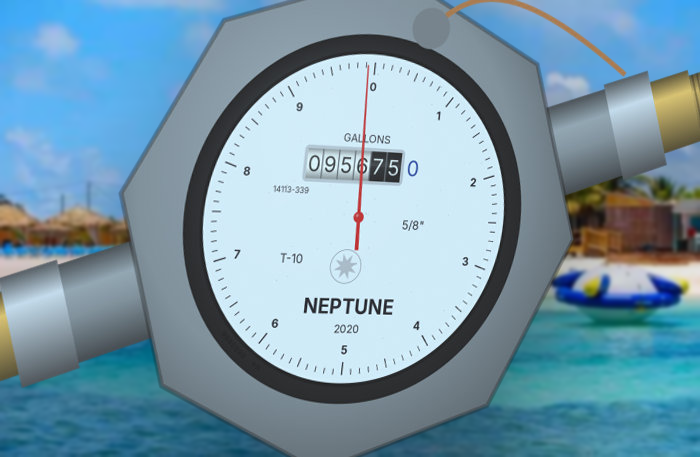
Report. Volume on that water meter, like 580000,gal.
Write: 956749.9,gal
